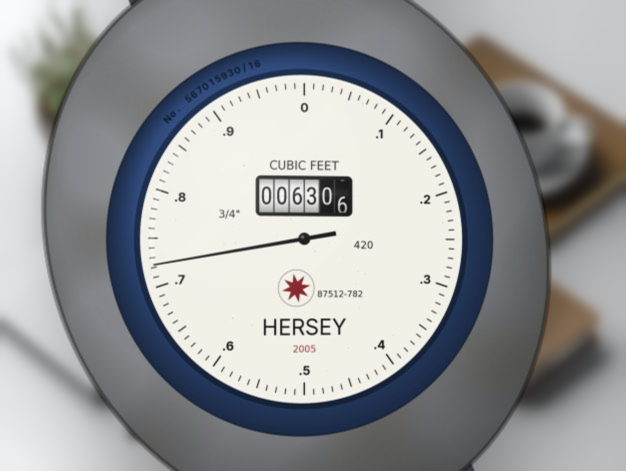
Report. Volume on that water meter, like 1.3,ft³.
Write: 6305.72,ft³
